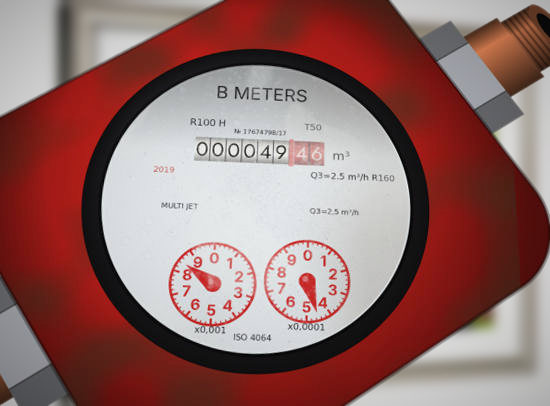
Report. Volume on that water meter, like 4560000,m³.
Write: 49.4684,m³
